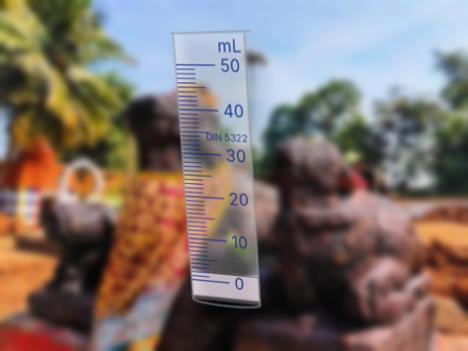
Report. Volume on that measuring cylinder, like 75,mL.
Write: 2,mL
